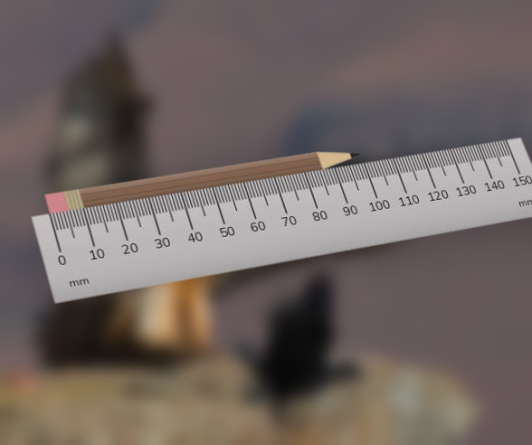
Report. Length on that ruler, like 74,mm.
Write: 100,mm
